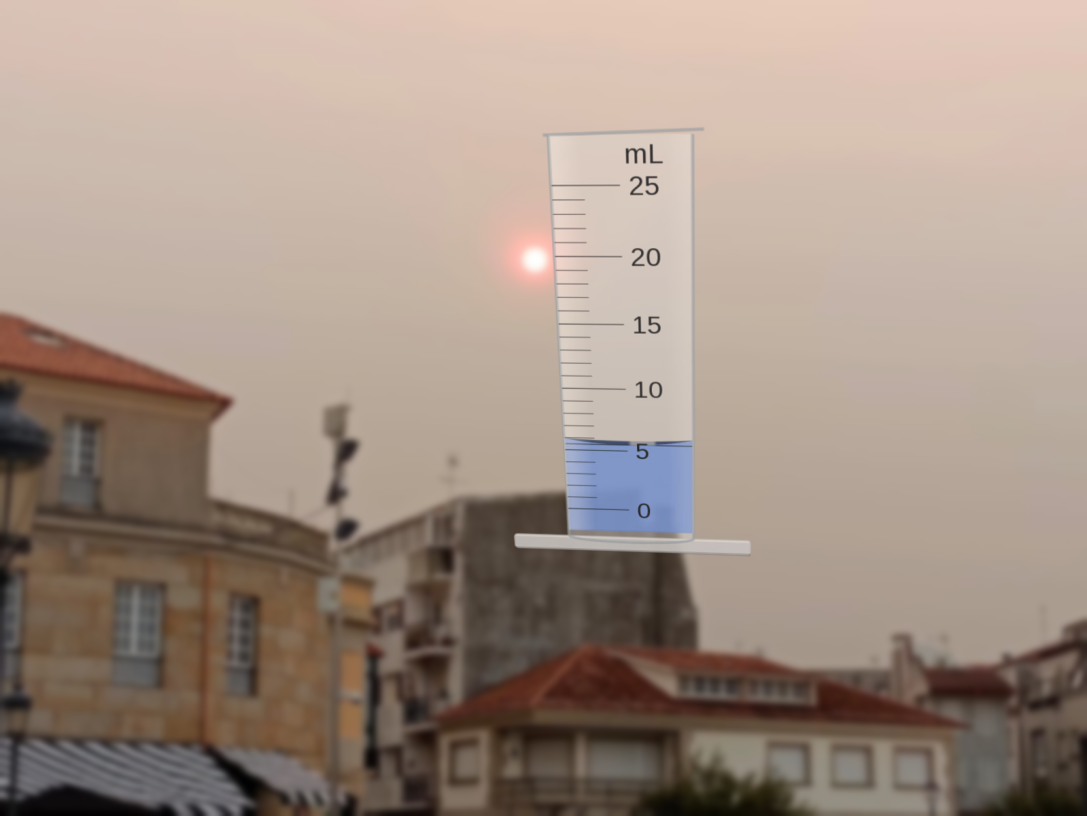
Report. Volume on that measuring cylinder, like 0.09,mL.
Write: 5.5,mL
